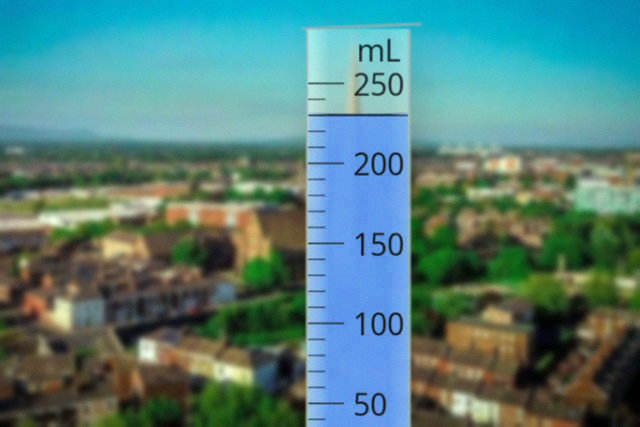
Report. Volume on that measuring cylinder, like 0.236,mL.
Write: 230,mL
